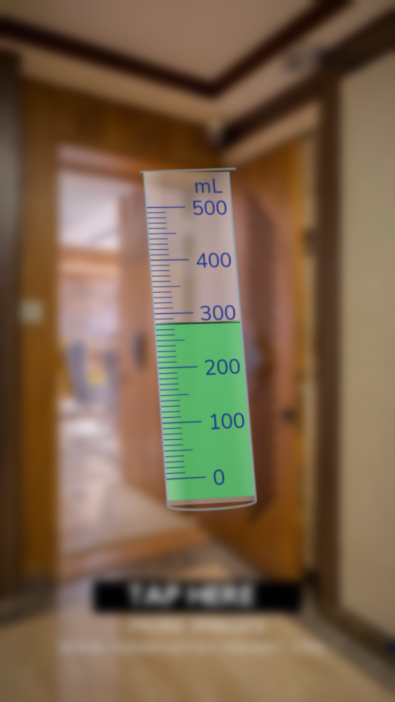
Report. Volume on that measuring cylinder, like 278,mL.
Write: 280,mL
